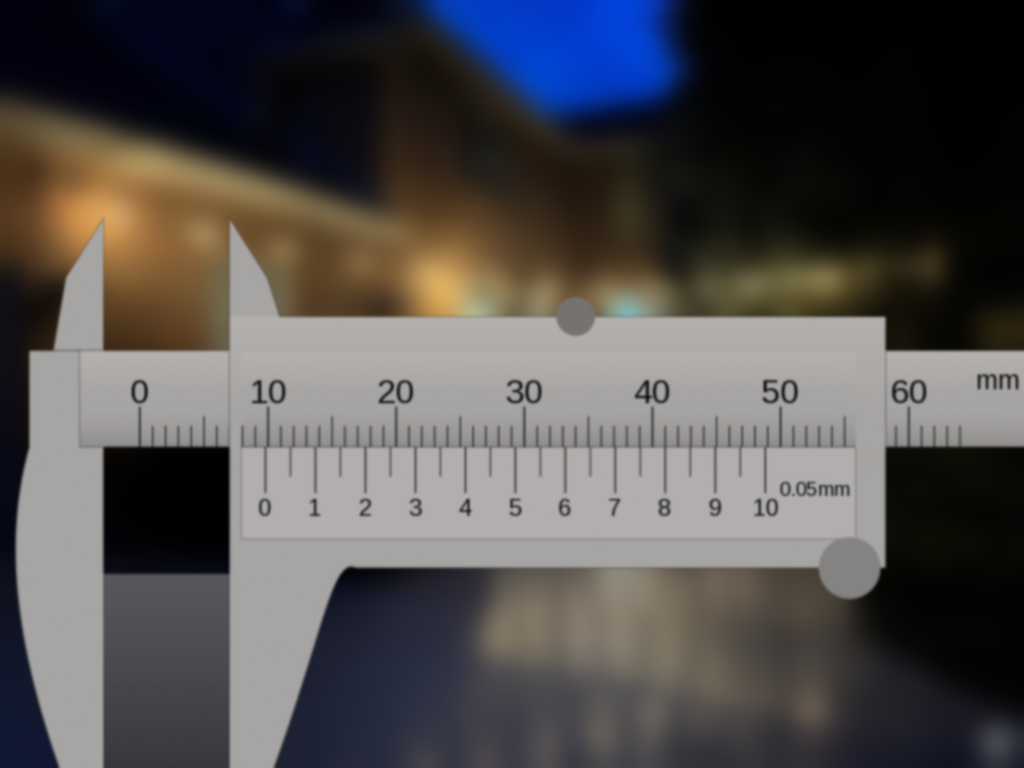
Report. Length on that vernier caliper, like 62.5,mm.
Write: 9.8,mm
